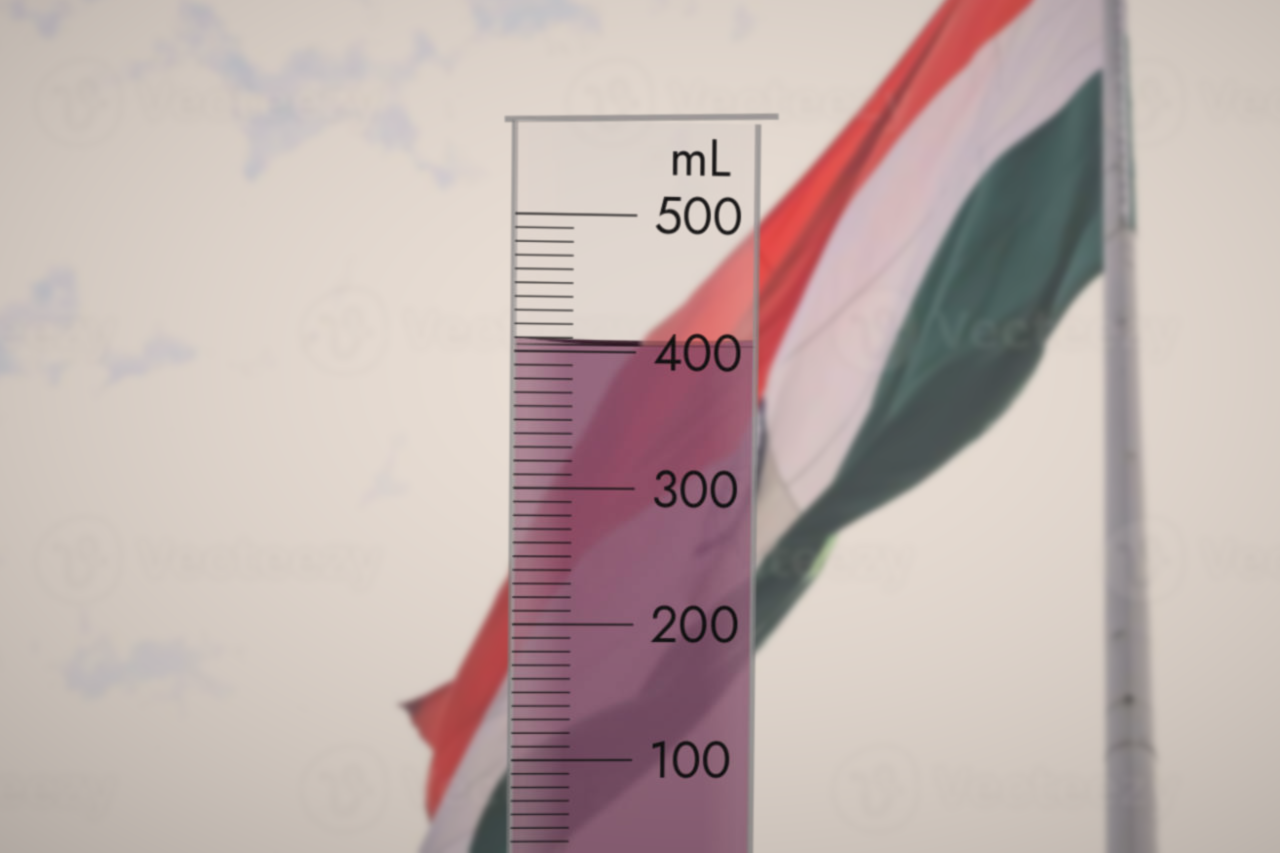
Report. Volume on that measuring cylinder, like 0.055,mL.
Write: 405,mL
